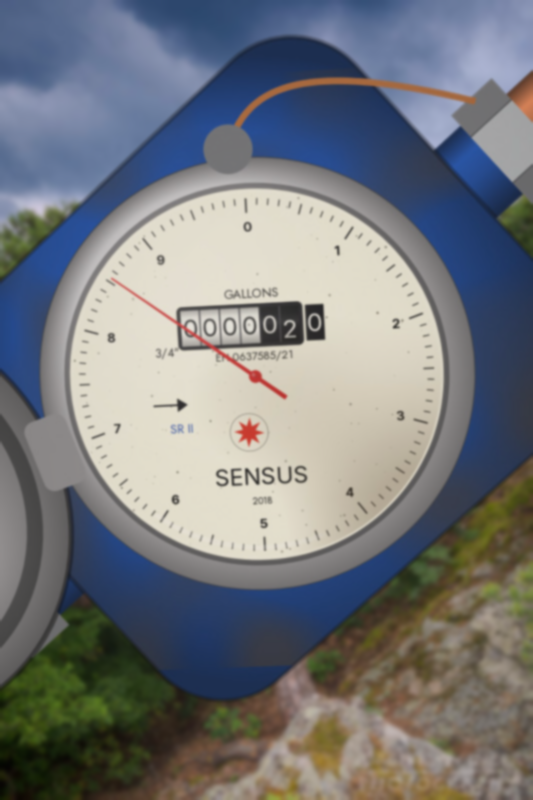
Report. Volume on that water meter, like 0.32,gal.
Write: 18.5,gal
